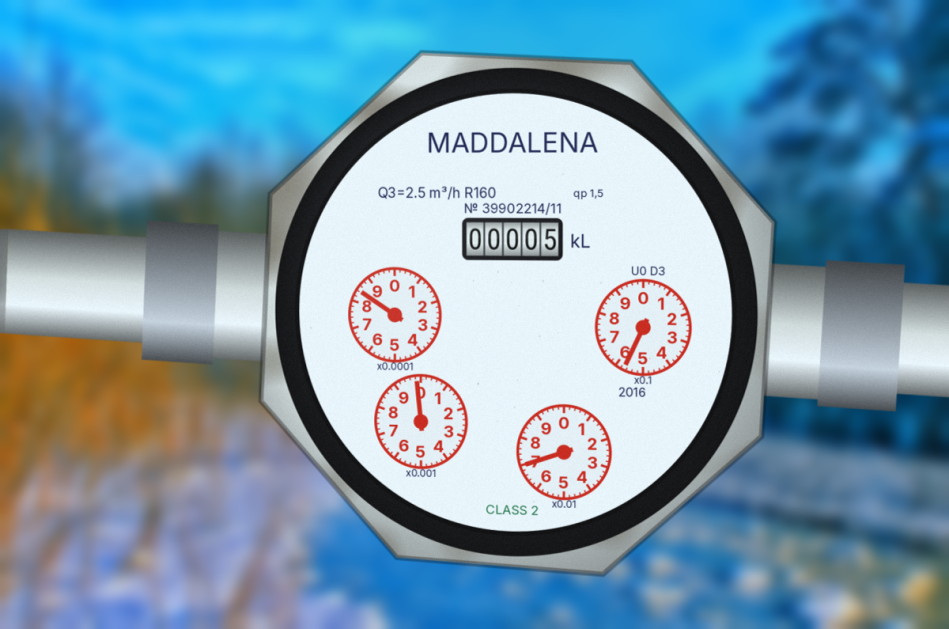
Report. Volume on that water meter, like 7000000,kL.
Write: 5.5698,kL
